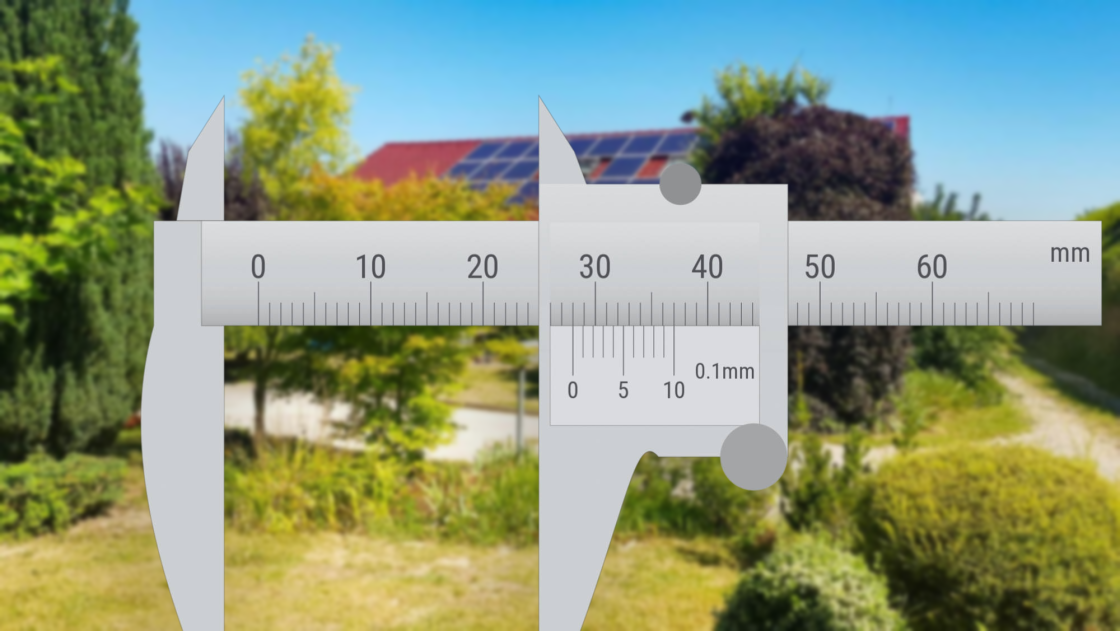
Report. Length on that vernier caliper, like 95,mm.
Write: 28.0,mm
